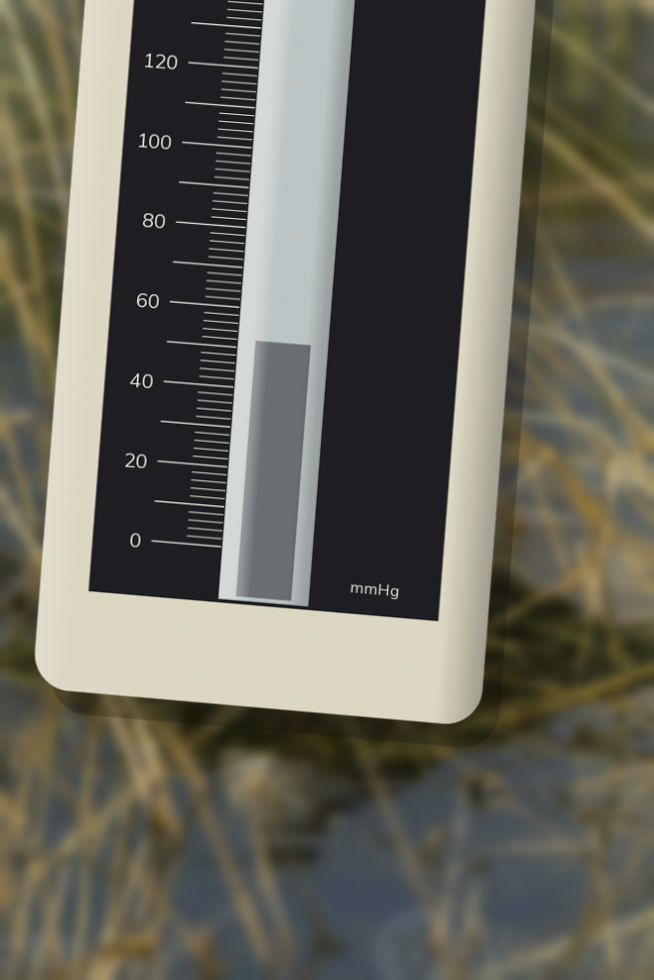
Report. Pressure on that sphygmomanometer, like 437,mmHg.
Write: 52,mmHg
